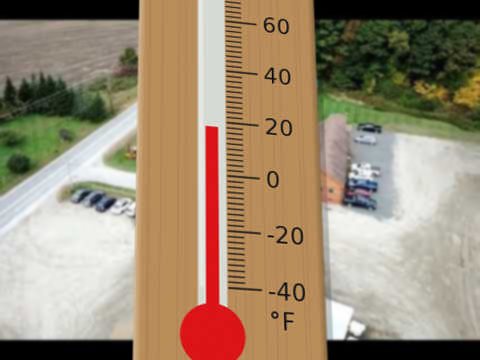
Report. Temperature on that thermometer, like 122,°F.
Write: 18,°F
